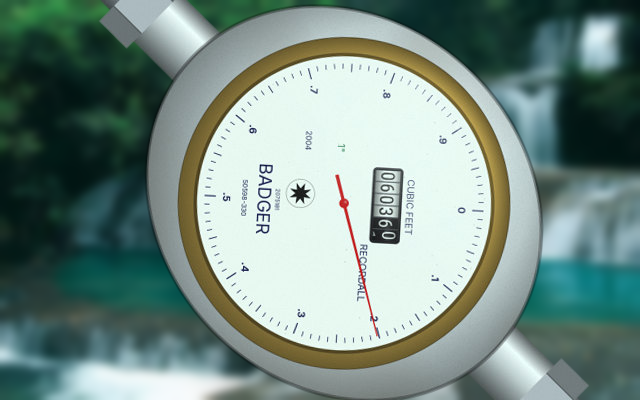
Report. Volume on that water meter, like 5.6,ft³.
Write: 60360.20,ft³
